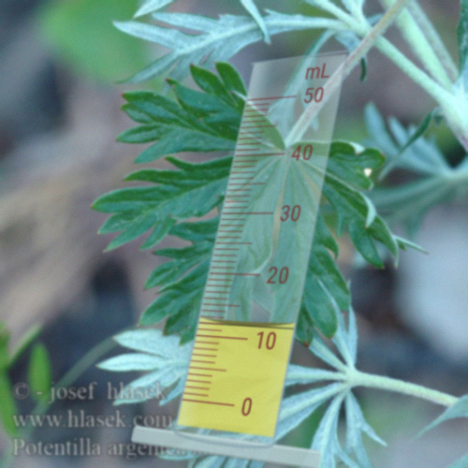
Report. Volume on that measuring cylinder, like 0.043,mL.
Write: 12,mL
